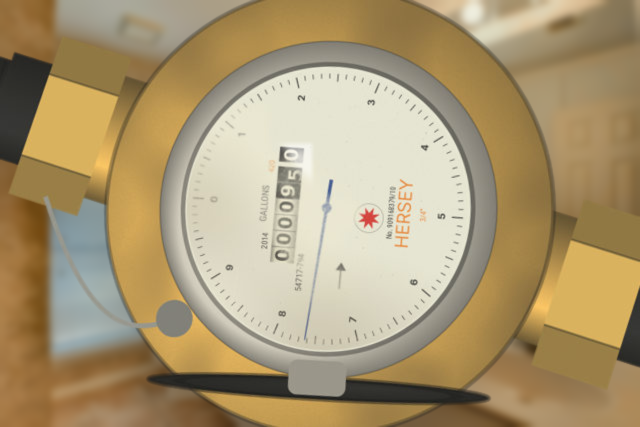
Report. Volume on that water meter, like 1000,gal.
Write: 947.6,gal
